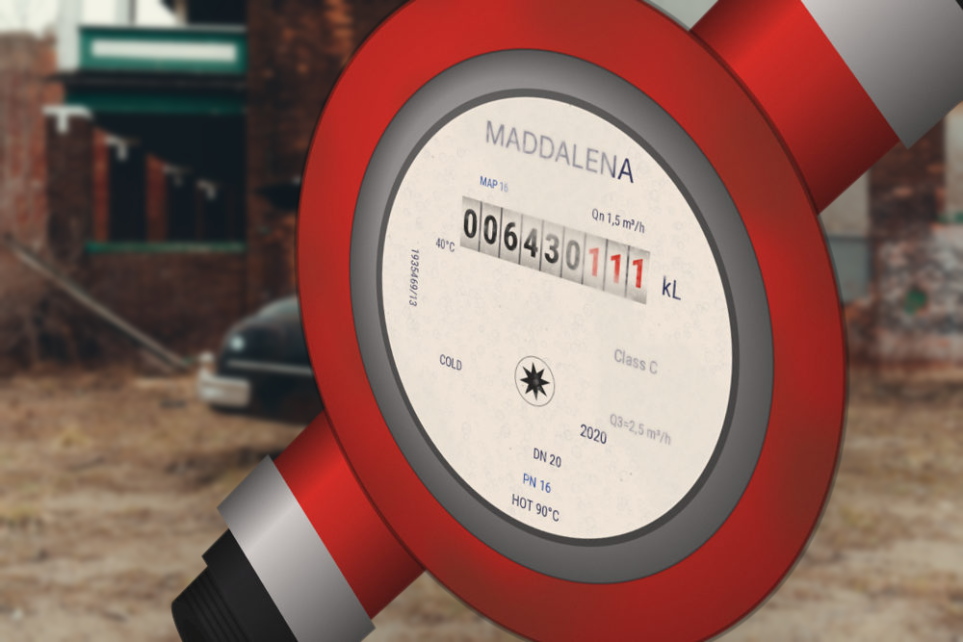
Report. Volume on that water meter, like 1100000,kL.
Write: 6430.111,kL
